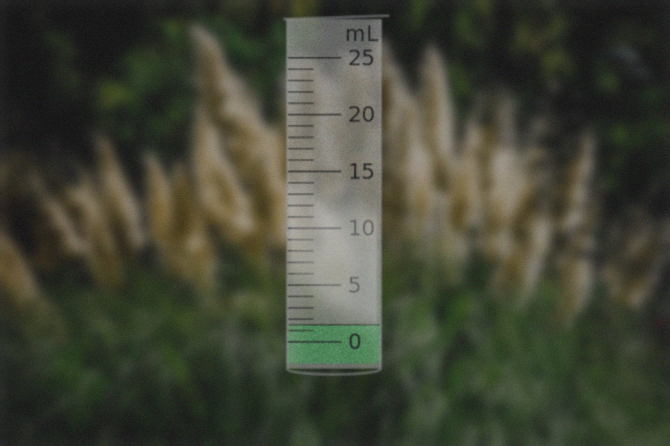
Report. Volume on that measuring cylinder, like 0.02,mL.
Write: 1.5,mL
